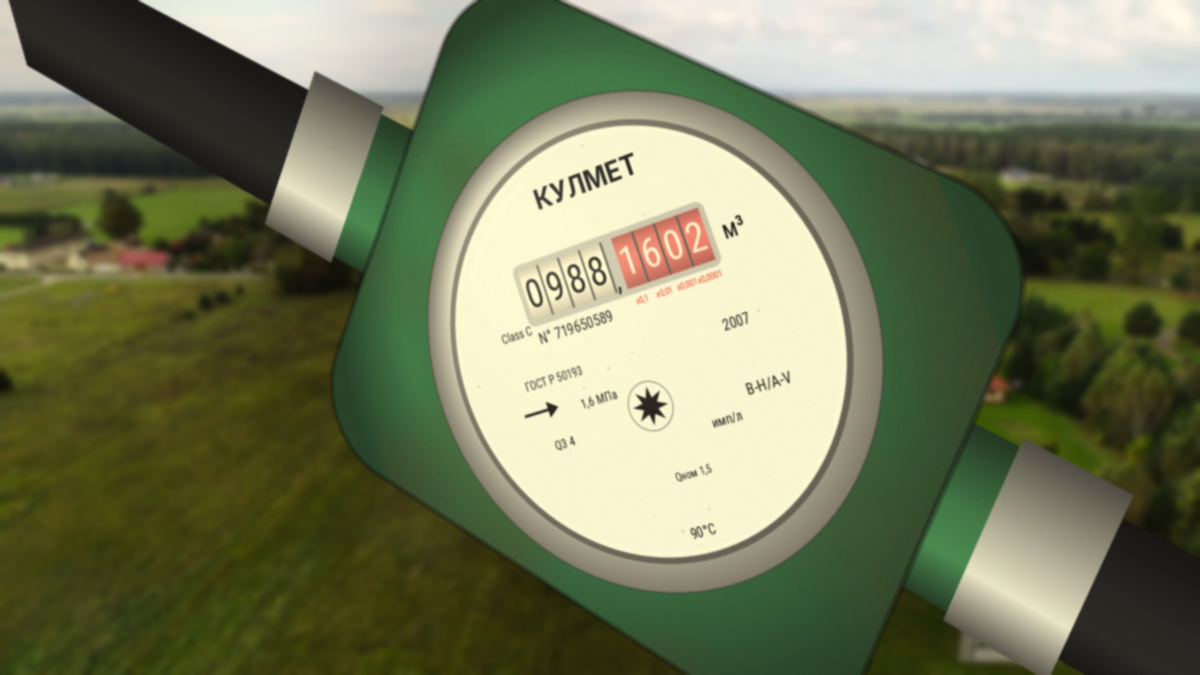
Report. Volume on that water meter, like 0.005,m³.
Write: 988.1602,m³
